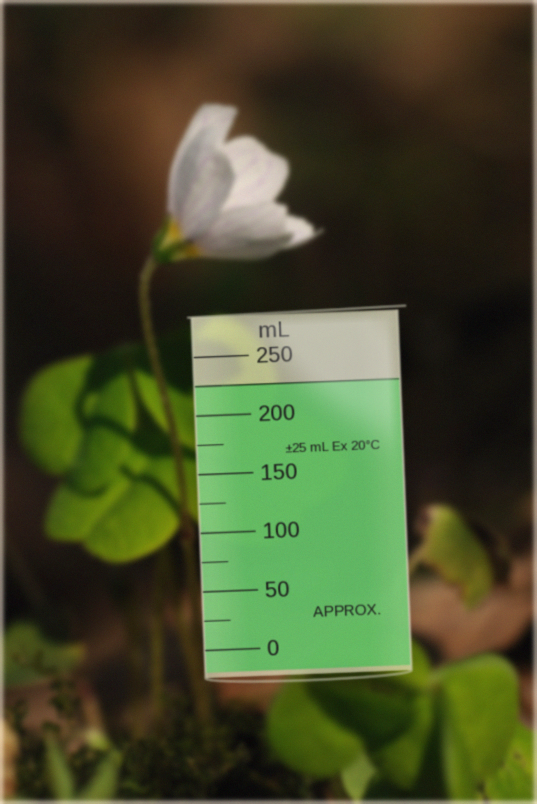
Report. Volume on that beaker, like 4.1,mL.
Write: 225,mL
